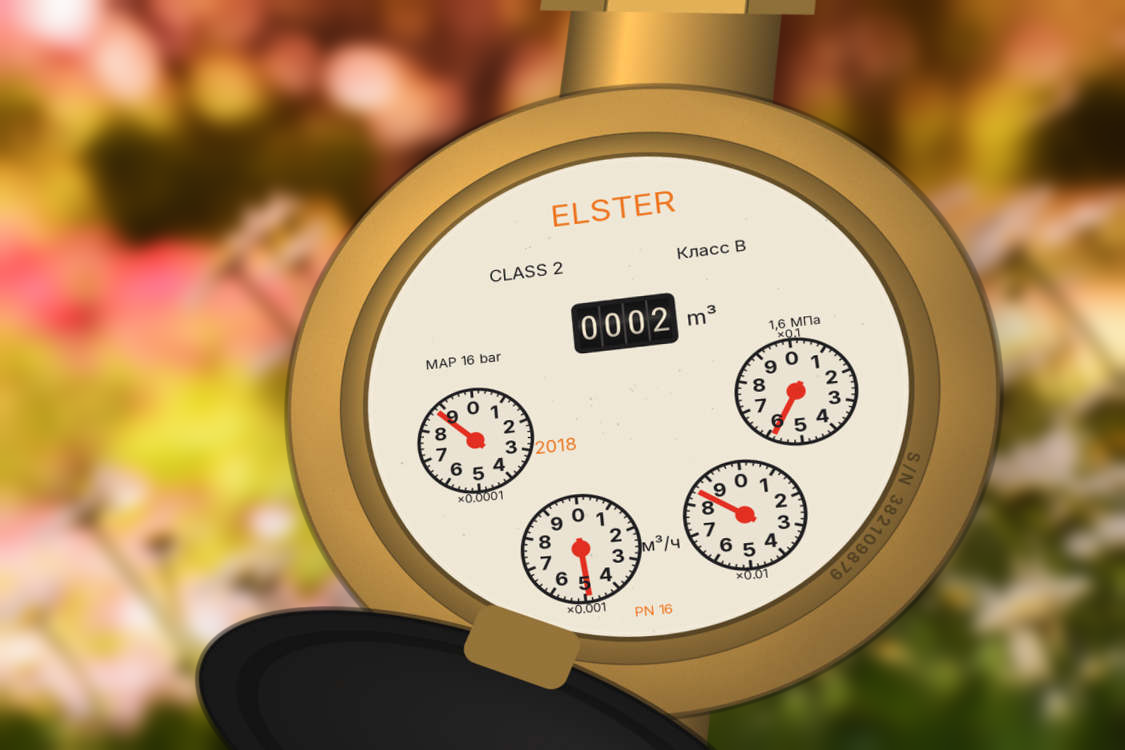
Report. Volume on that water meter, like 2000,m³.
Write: 2.5848,m³
